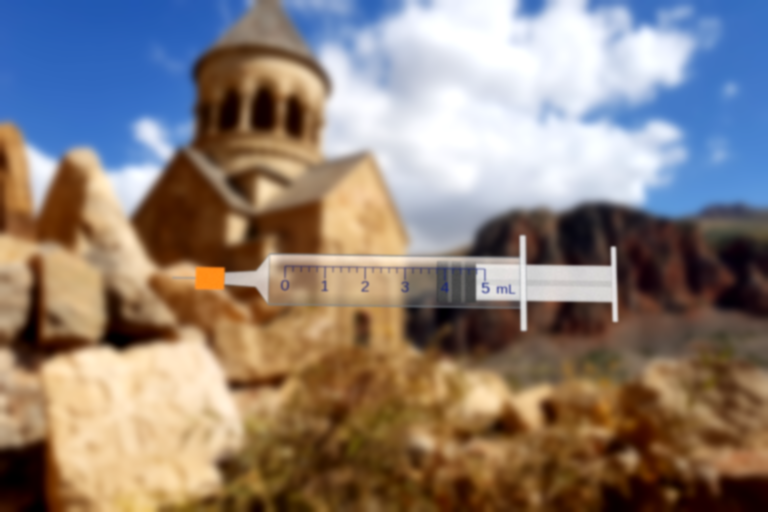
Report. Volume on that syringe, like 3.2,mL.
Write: 3.8,mL
